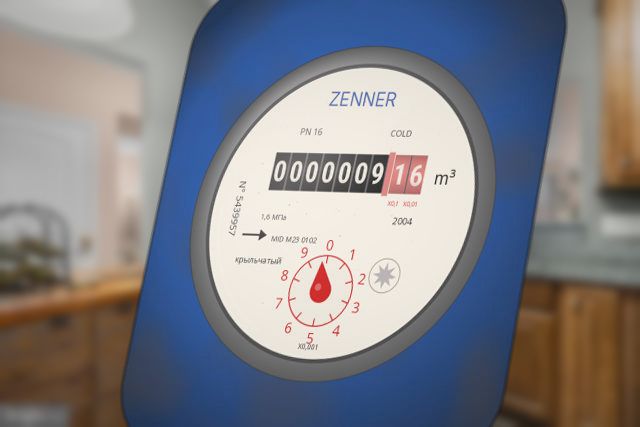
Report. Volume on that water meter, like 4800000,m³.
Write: 9.159,m³
